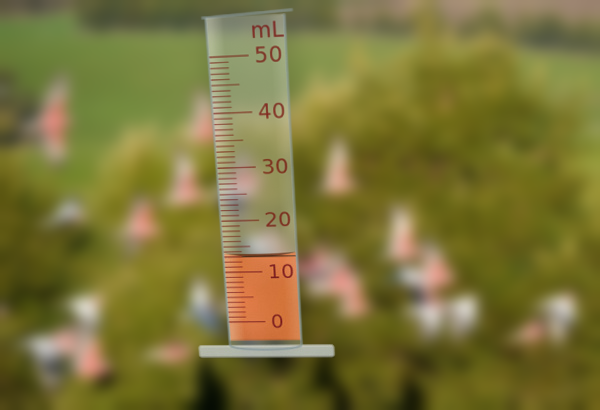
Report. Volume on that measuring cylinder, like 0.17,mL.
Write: 13,mL
